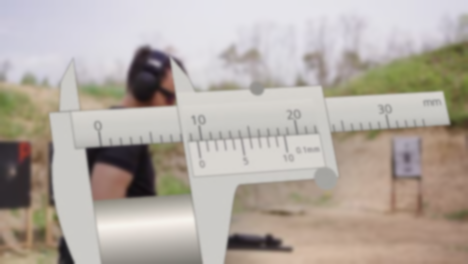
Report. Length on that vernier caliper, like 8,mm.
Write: 9.6,mm
